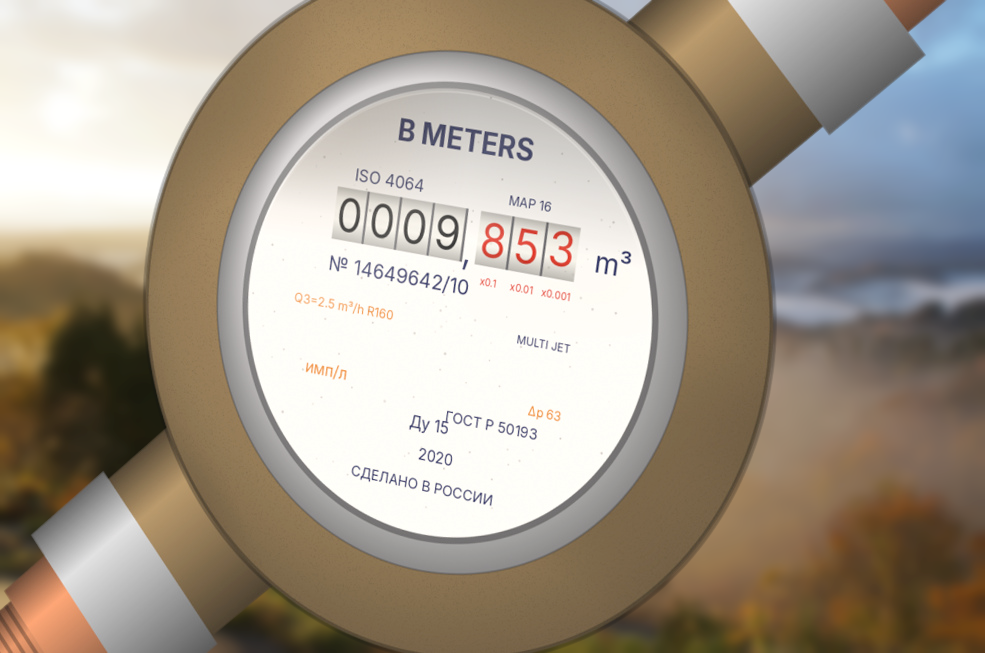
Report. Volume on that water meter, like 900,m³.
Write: 9.853,m³
